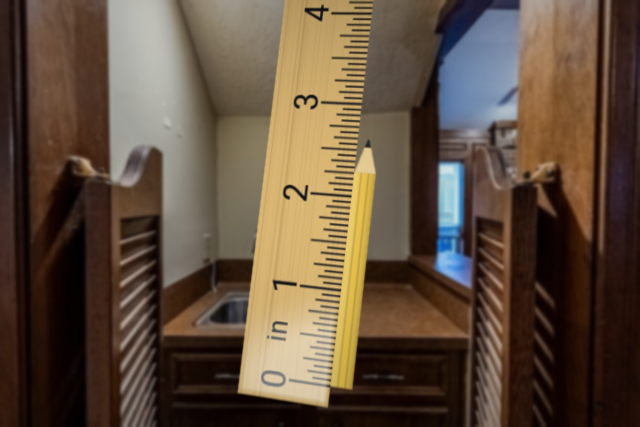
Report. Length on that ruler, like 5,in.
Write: 2.625,in
